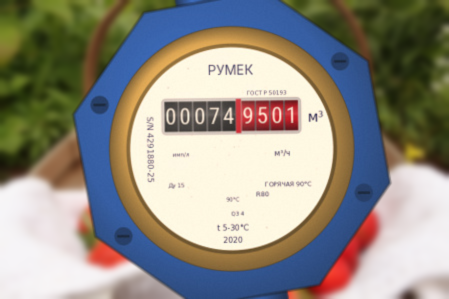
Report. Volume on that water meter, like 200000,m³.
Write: 74.9501,m³
